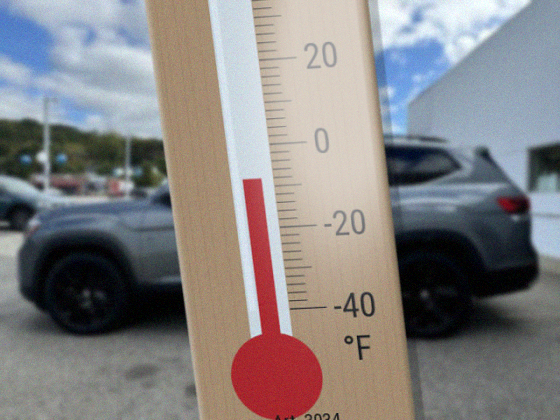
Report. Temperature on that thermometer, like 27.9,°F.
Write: -8,°F
